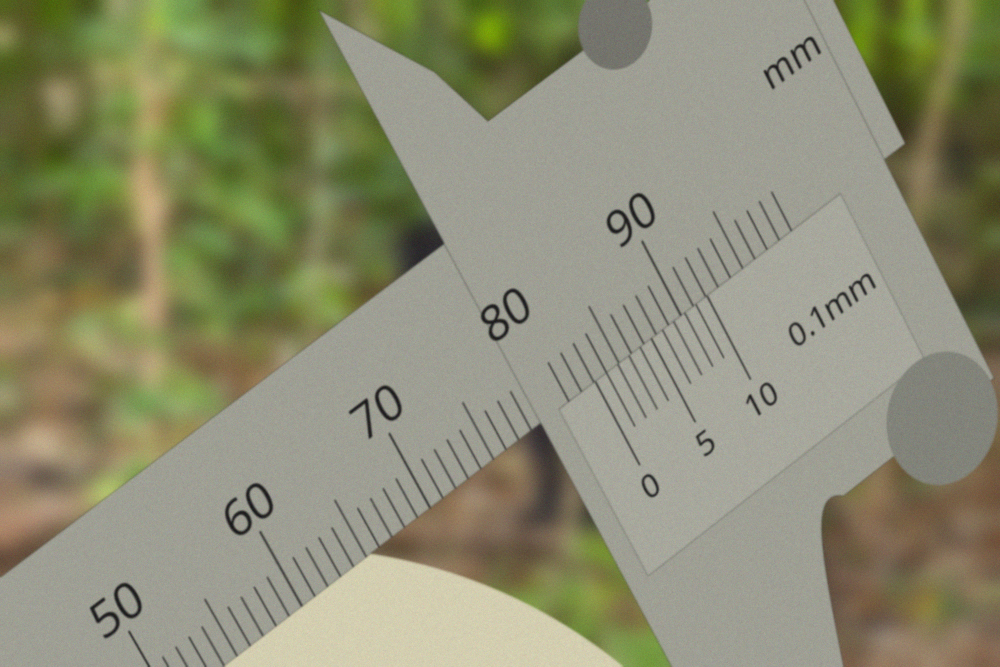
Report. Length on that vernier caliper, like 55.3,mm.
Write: 83.1,mm
